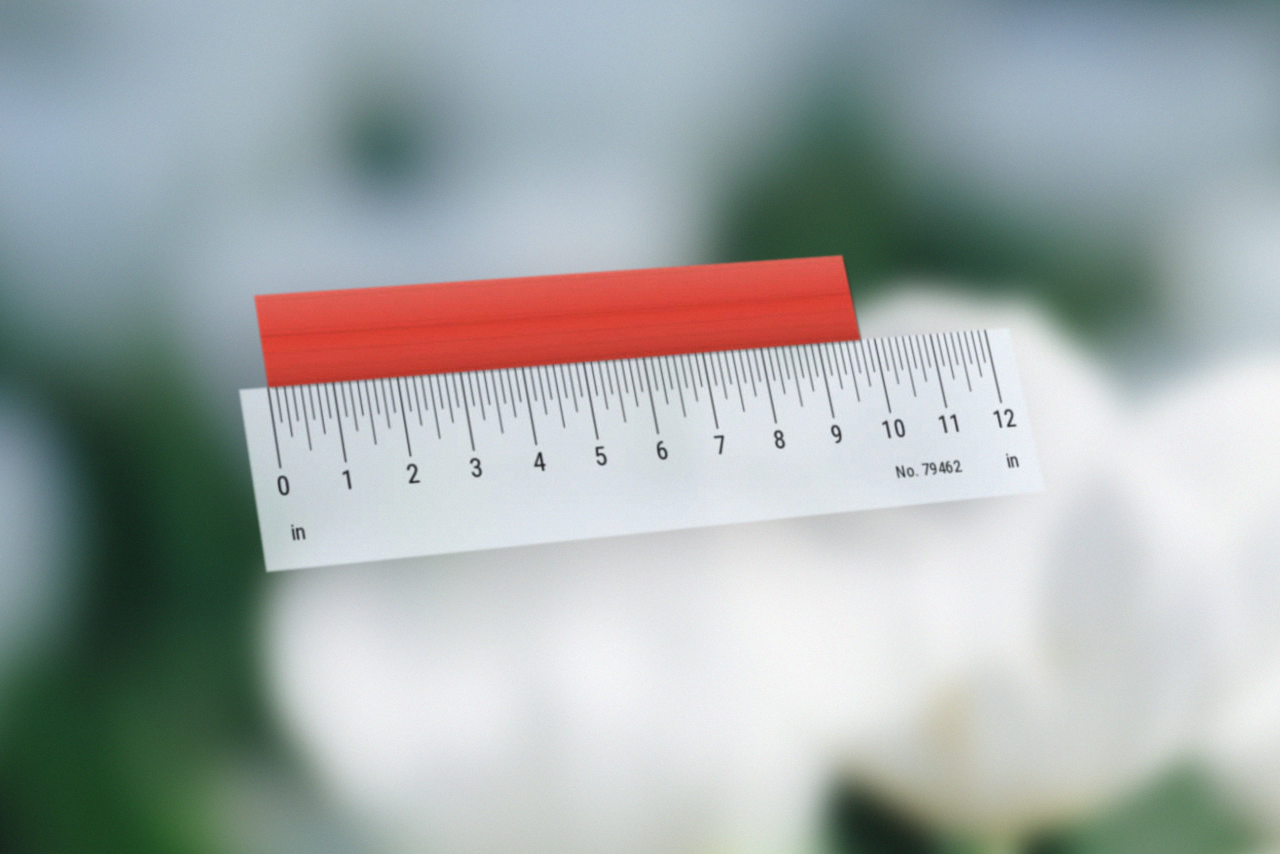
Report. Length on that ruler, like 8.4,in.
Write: 9.75,in
